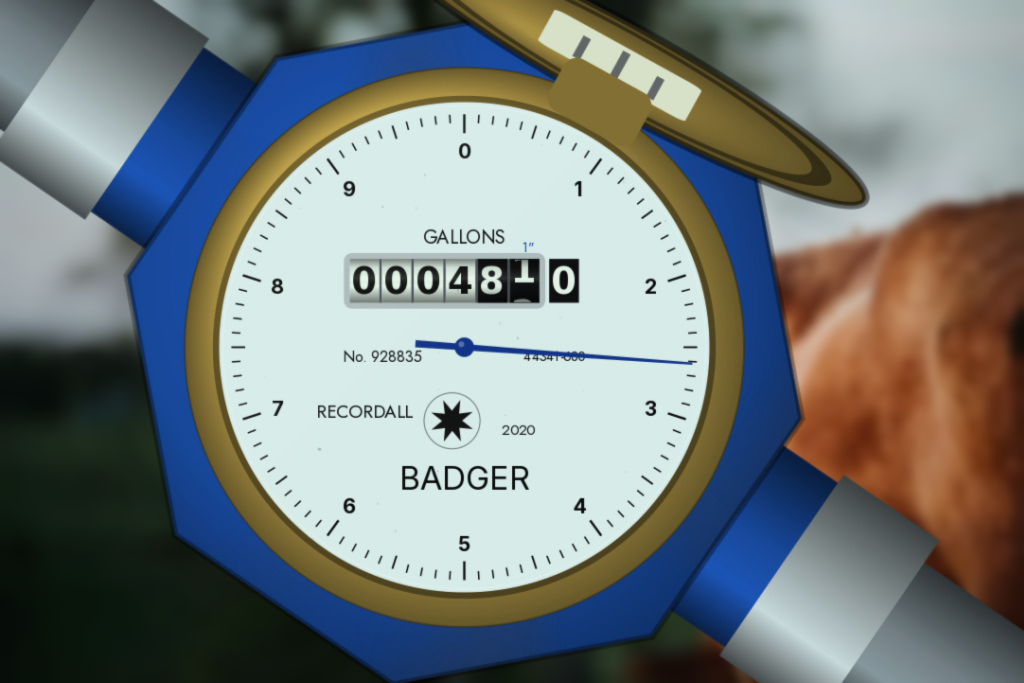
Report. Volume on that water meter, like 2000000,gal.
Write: 4812.6,gal
